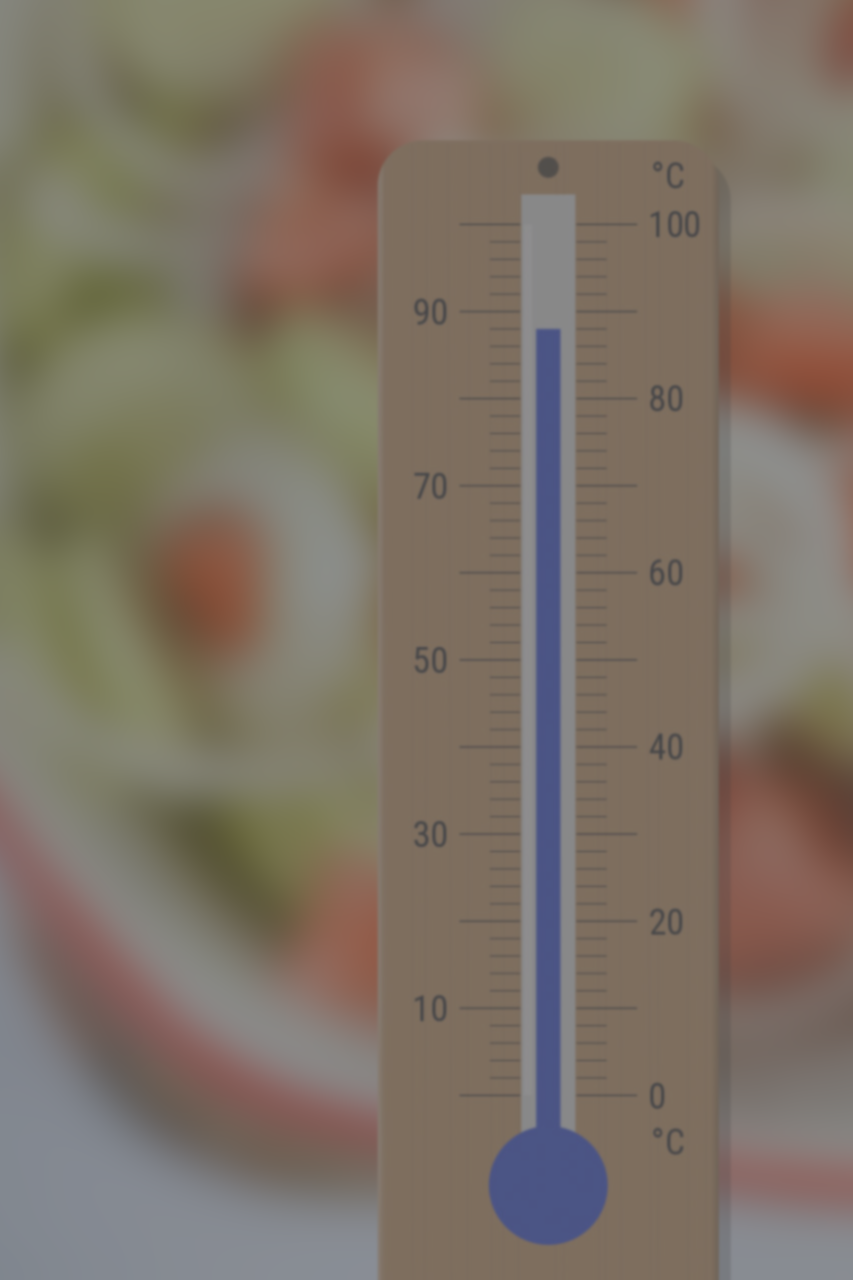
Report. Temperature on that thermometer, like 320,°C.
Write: 88,°C
